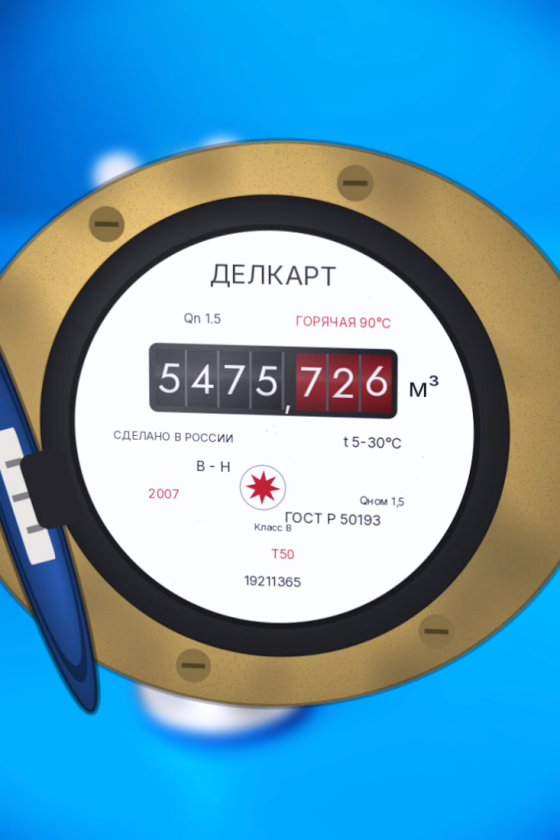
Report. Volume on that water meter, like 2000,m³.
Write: 5475.726,m³
